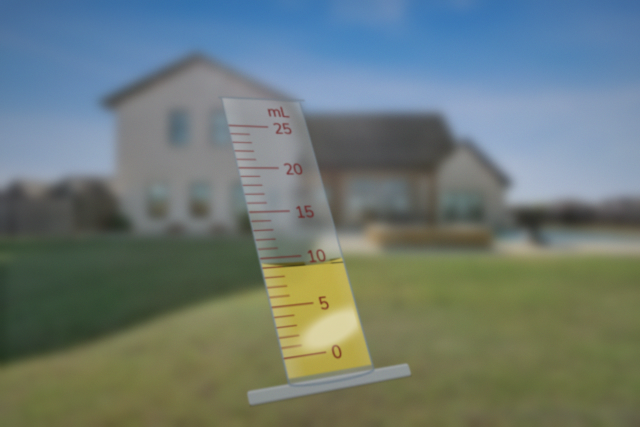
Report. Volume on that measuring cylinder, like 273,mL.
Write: 9,mL
